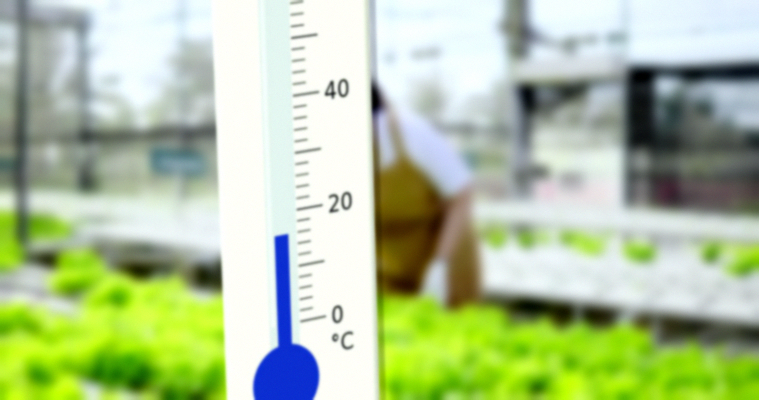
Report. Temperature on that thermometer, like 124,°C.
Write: 16,°C
